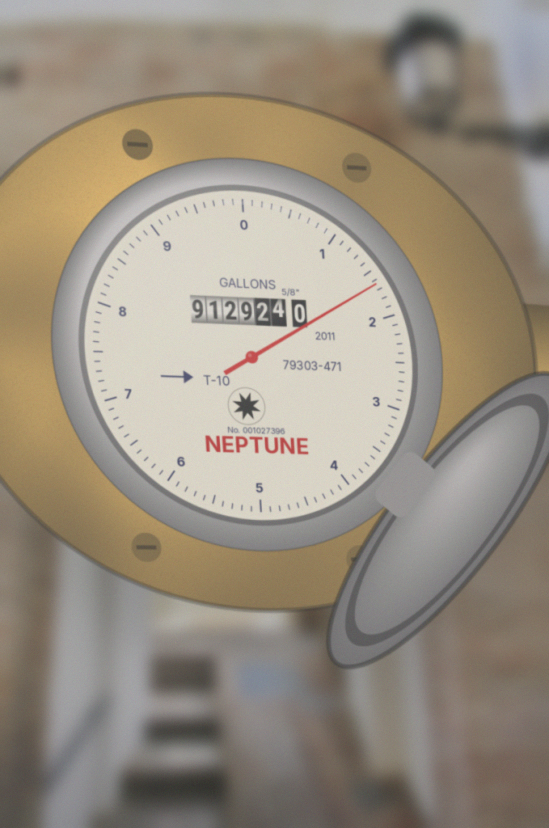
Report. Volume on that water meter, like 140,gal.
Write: 9129241.6,gal
